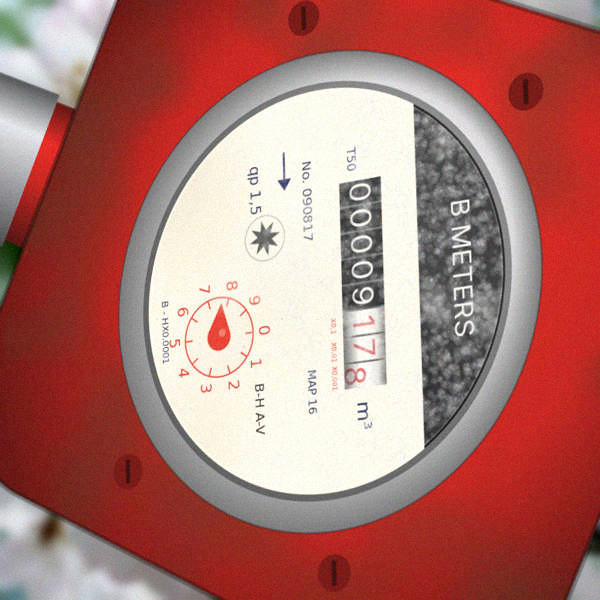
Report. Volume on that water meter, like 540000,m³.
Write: 9.1777,m³
